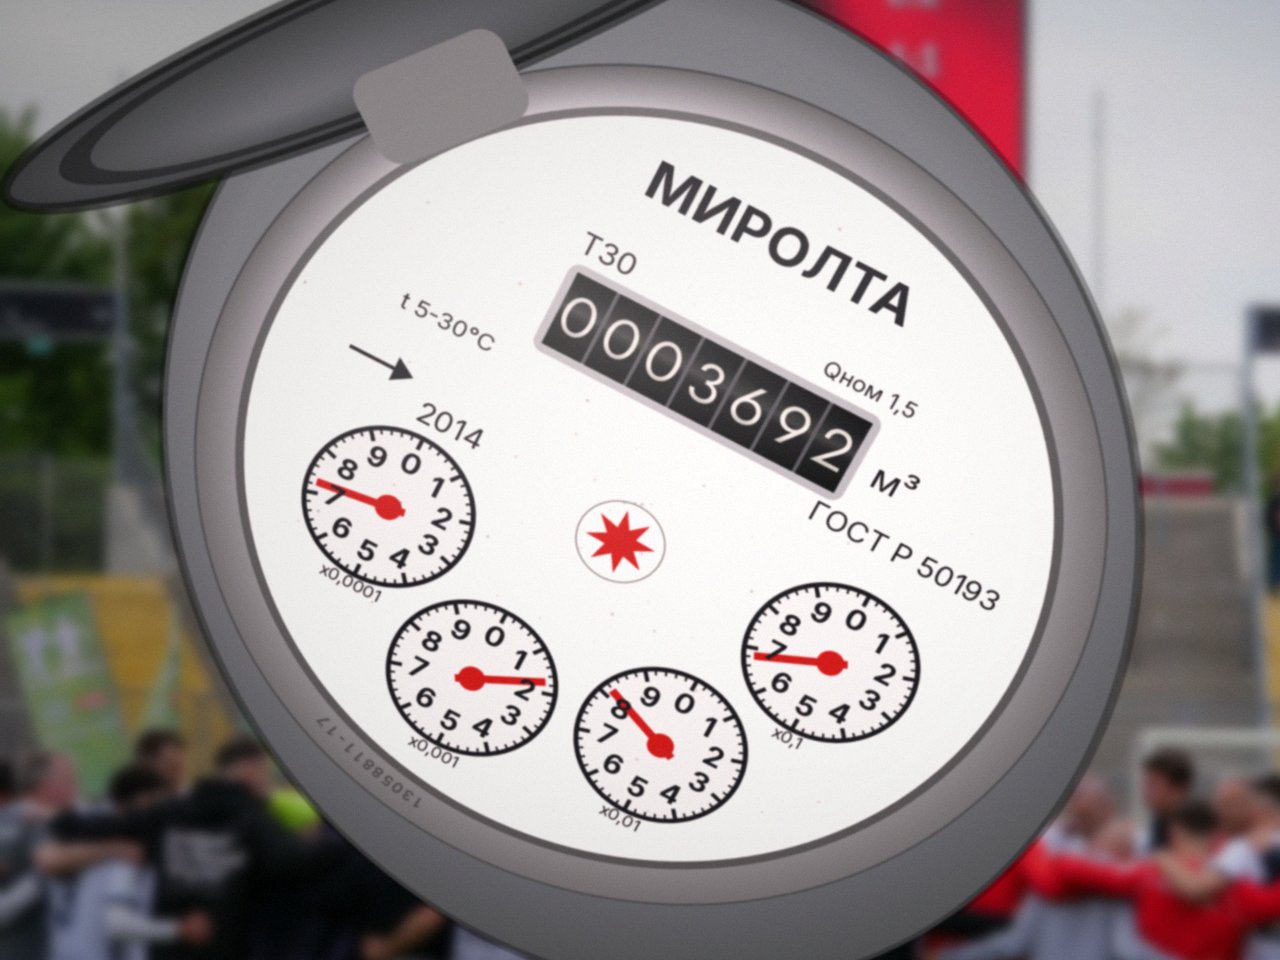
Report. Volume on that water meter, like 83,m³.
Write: 3692.6817,m³
